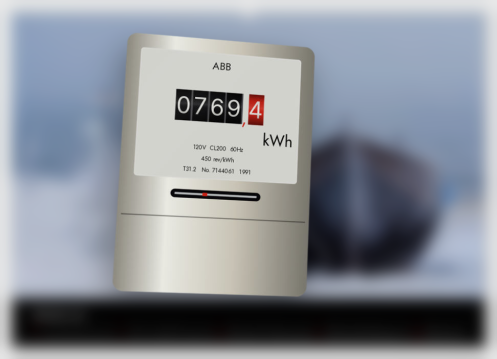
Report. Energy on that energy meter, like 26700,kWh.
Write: 769.4,kWh
